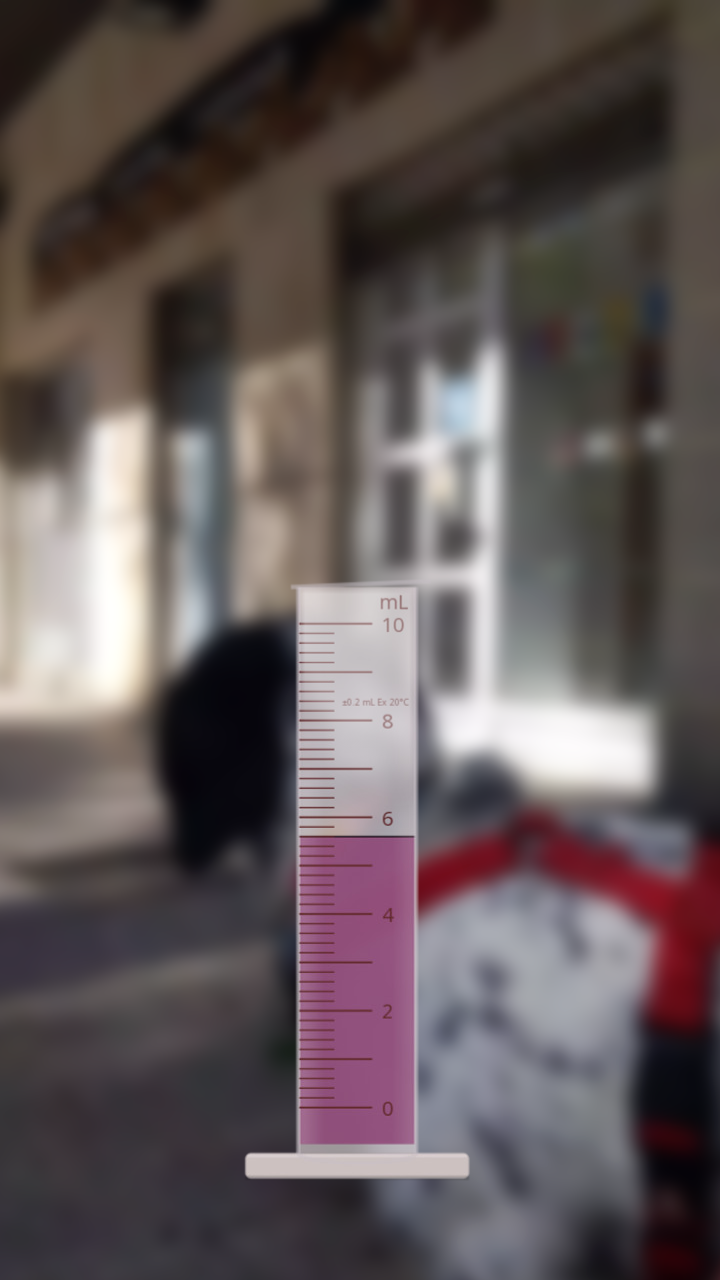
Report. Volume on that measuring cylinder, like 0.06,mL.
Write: 5.6,mL
